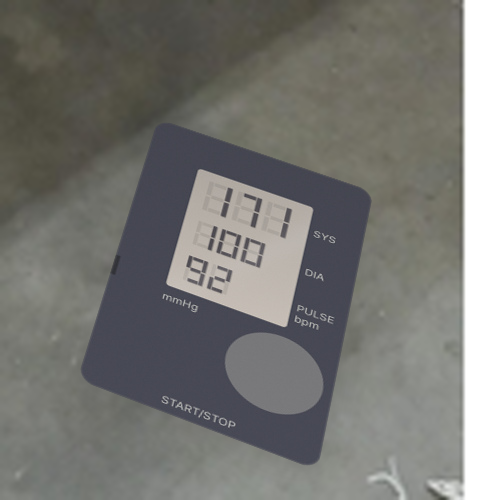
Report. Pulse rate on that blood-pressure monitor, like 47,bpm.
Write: 92,bpm
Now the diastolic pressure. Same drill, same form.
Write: 100,mmHg
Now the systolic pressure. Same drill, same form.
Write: 171,mmHg
